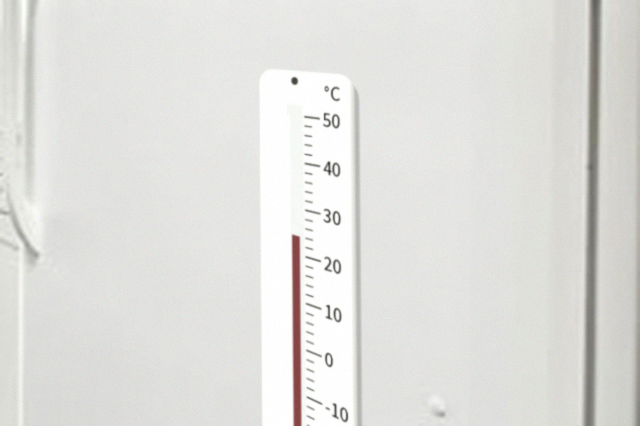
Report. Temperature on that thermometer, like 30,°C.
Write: 24,°C
